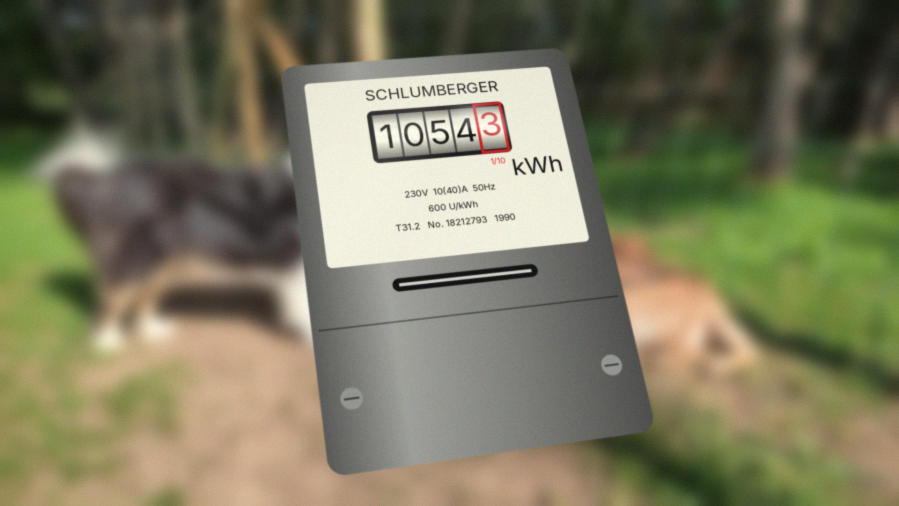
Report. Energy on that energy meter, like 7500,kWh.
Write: 1054.3,kWh
